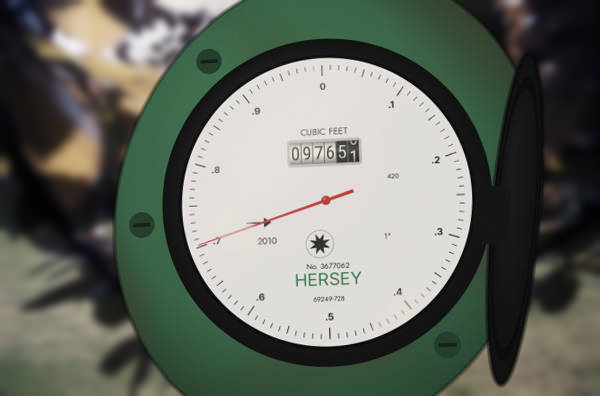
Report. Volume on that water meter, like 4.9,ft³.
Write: 97650.70,ft³
